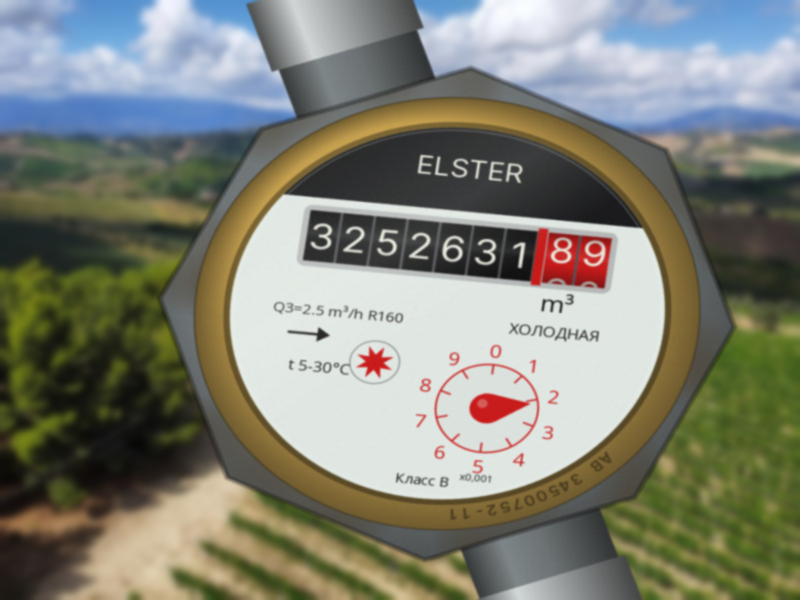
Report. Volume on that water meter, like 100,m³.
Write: 3252631.892,m³
